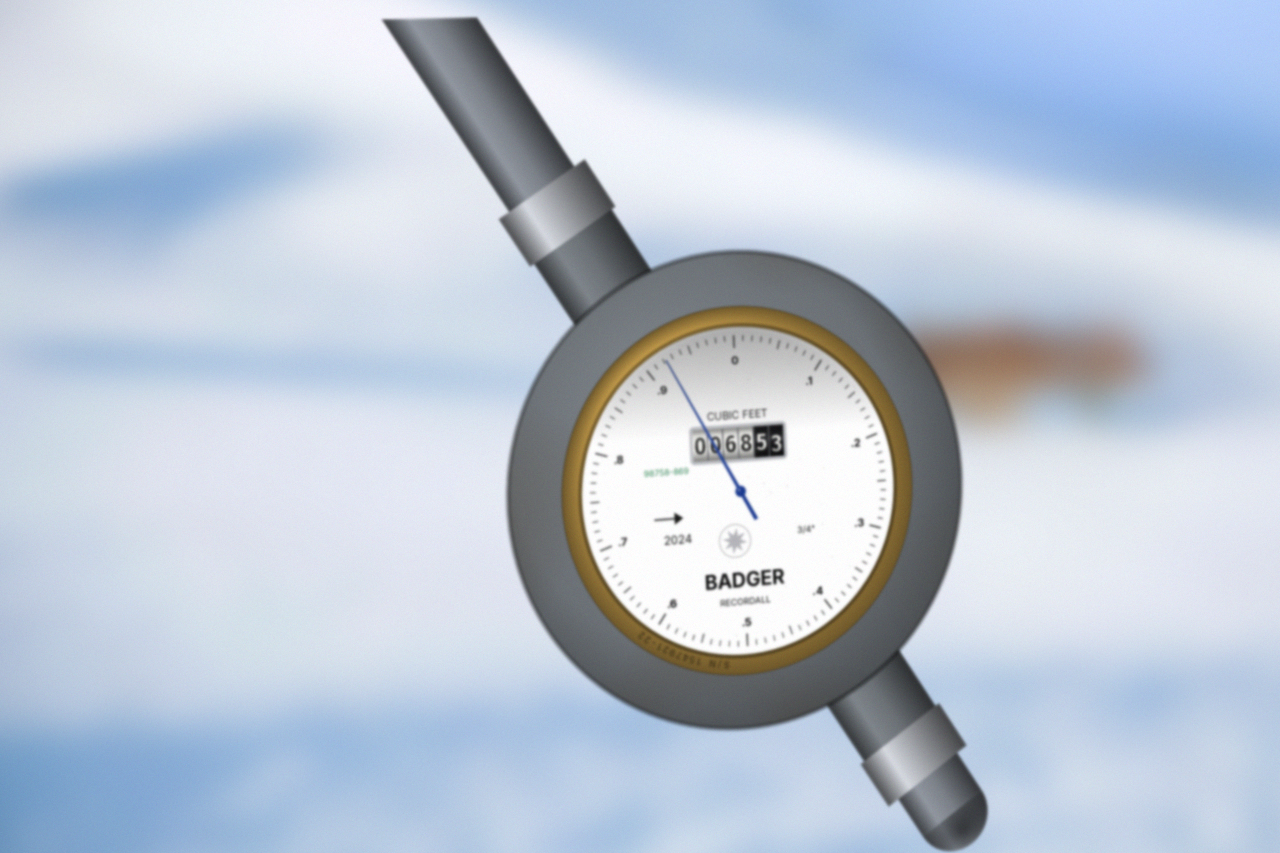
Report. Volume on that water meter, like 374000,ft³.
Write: 6852.92,ft³
